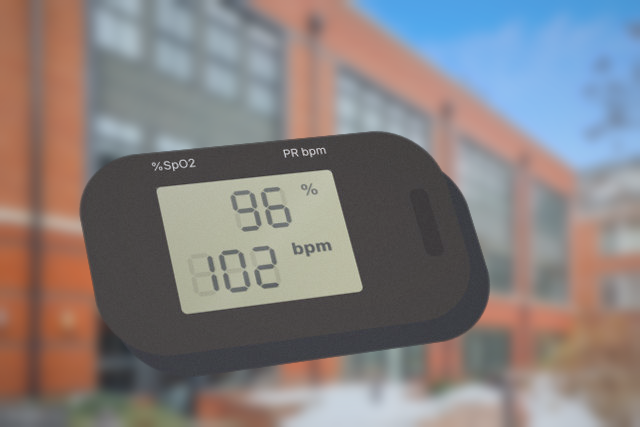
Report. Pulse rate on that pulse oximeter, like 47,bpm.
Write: 102,bpm
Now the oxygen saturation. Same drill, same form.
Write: 96,%
